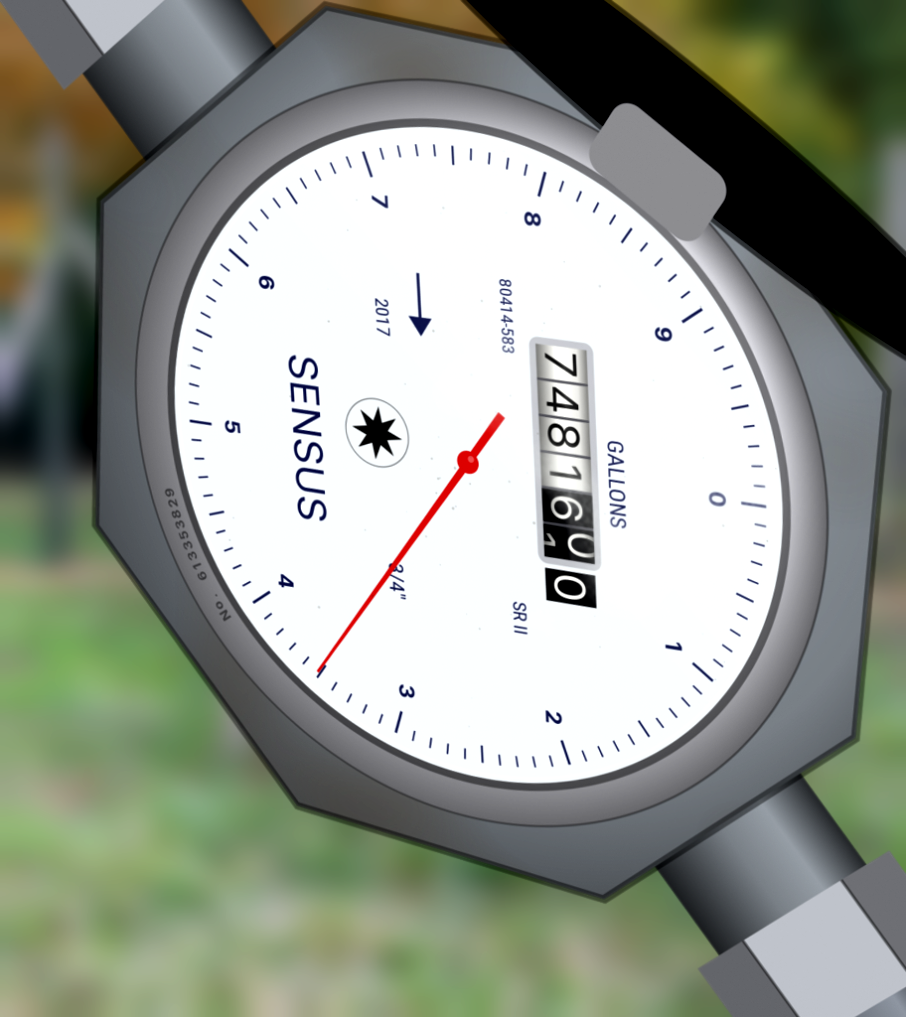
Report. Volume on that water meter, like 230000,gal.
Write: 7481603.5,gal
